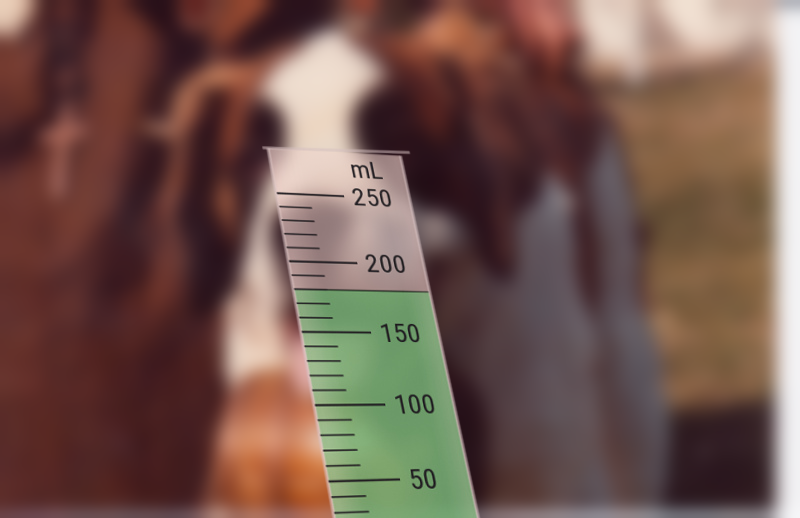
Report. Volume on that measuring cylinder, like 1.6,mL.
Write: 180,mL
